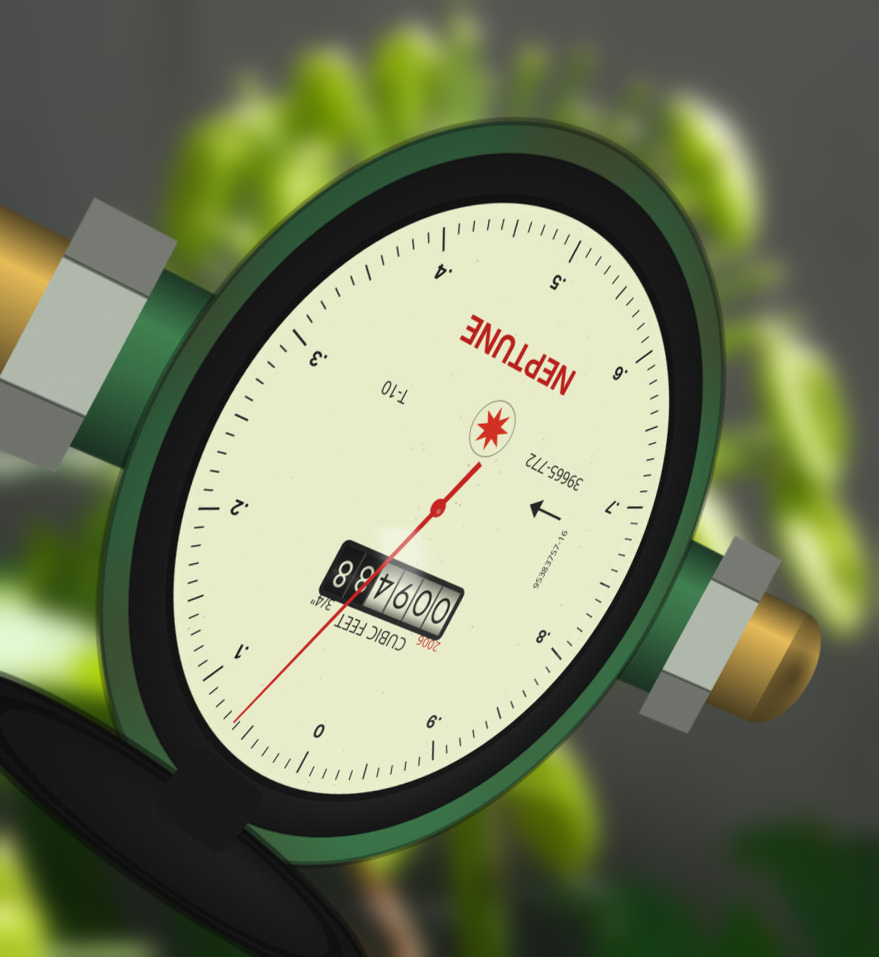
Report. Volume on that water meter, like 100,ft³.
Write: 9488.06,ft³
